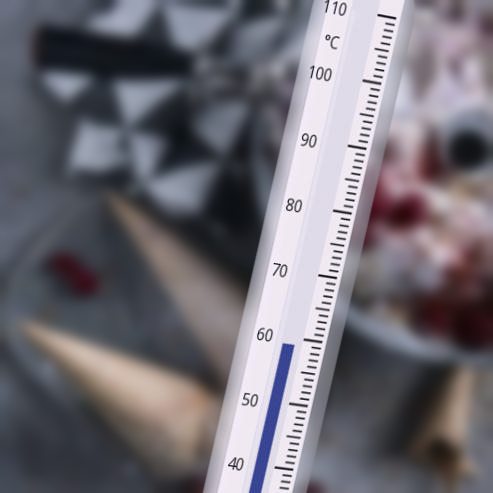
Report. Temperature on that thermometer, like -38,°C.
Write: 59,°C
